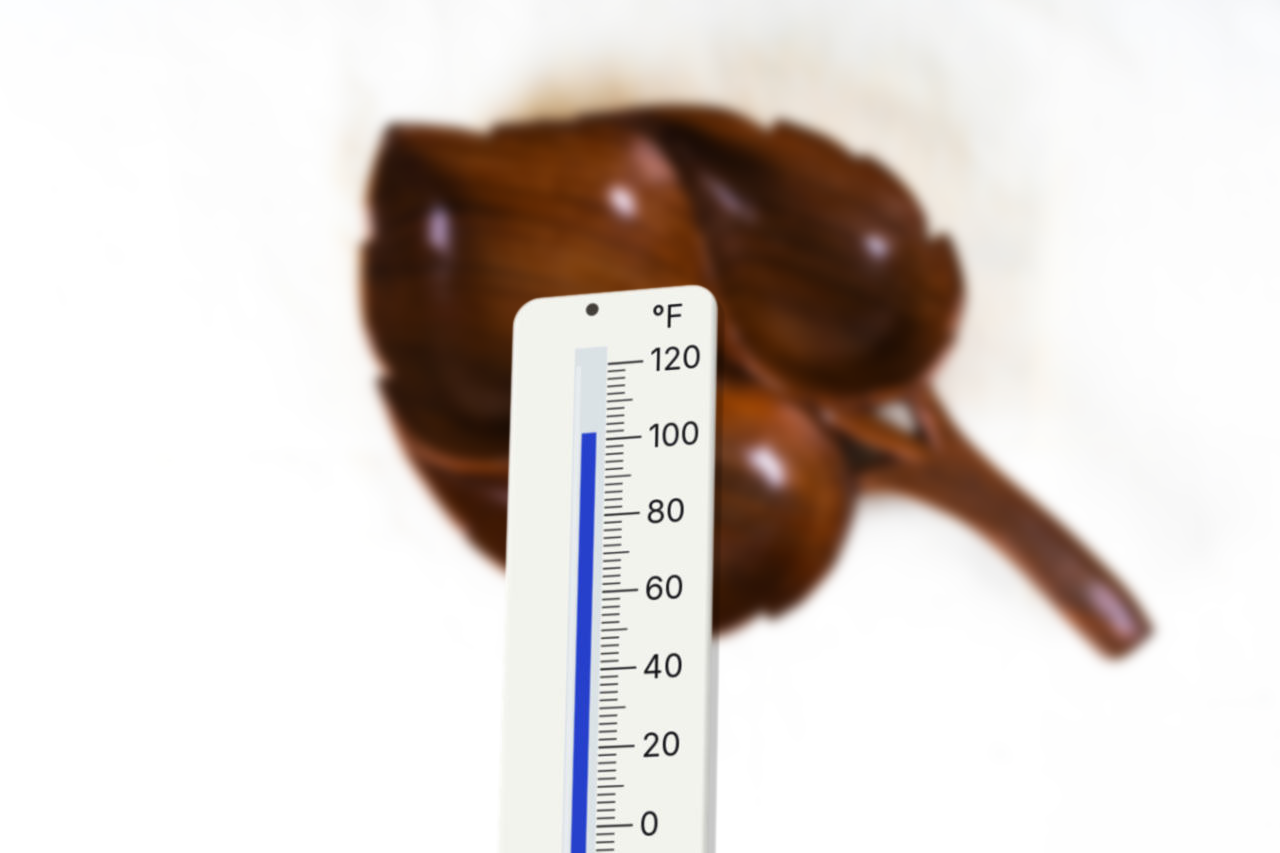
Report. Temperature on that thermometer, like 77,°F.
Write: 102,°F
